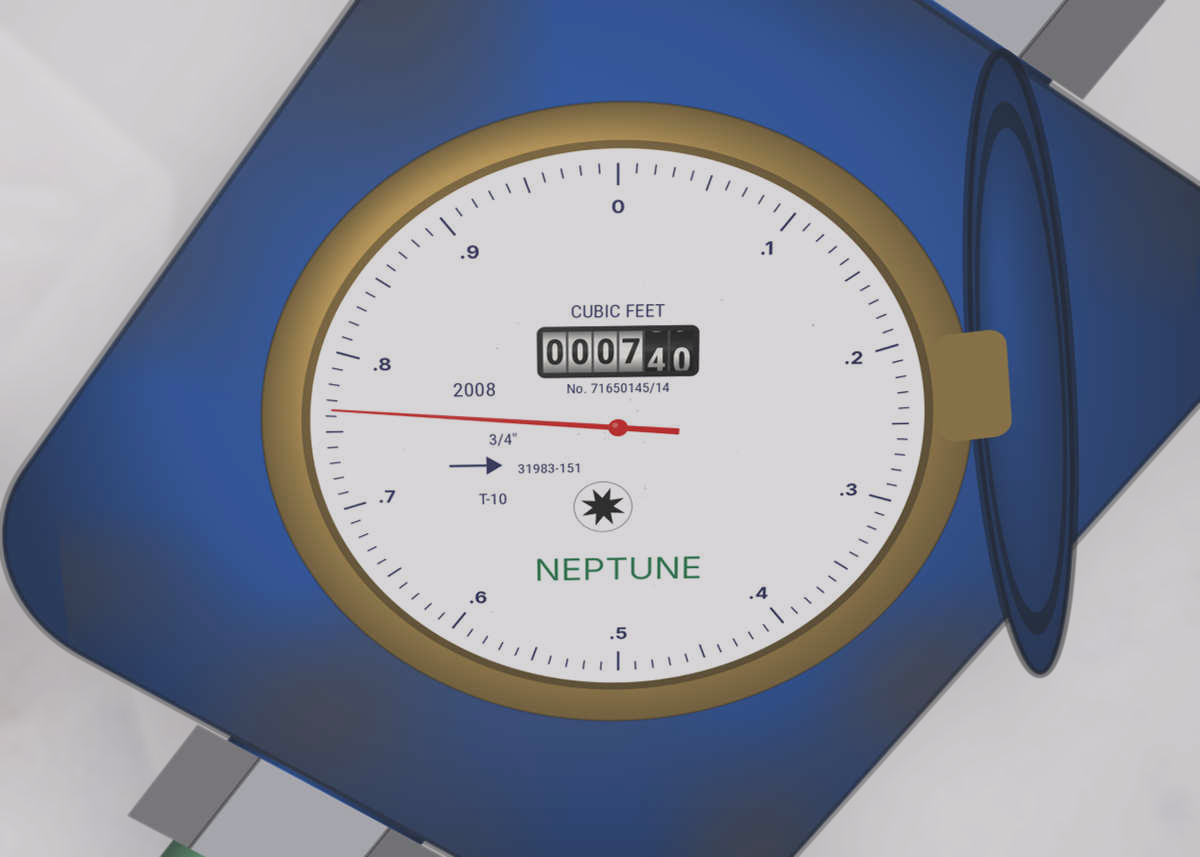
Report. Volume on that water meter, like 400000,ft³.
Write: 739.76,ft³
